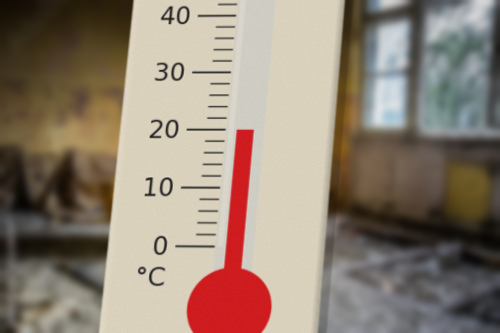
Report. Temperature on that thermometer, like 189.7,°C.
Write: 20,°C
